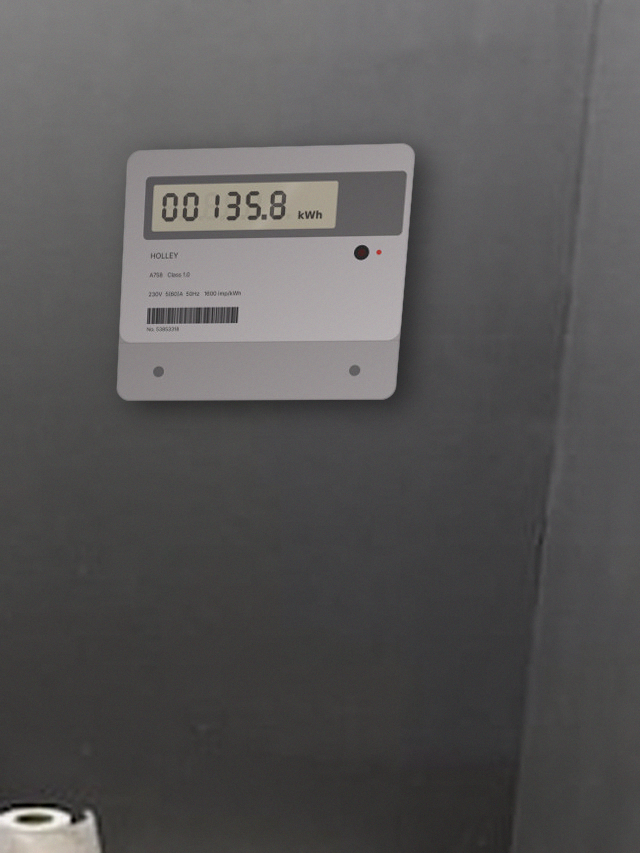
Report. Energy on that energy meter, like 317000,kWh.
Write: 135.8,kWh
